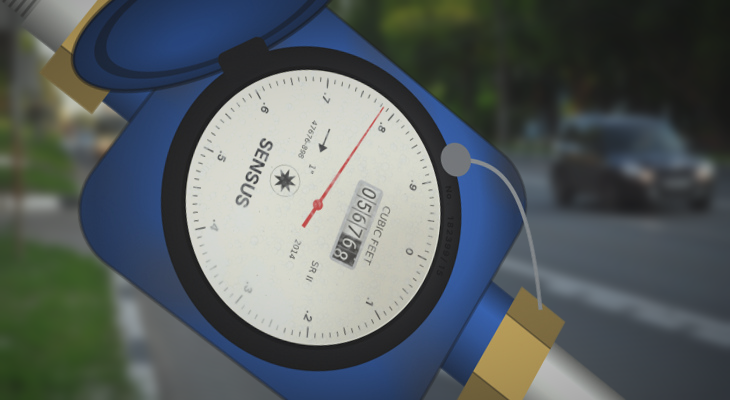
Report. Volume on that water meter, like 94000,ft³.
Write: 56767.78,ft³
